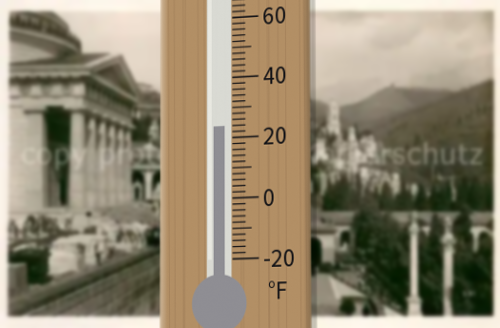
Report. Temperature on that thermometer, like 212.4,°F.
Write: 24,°F
